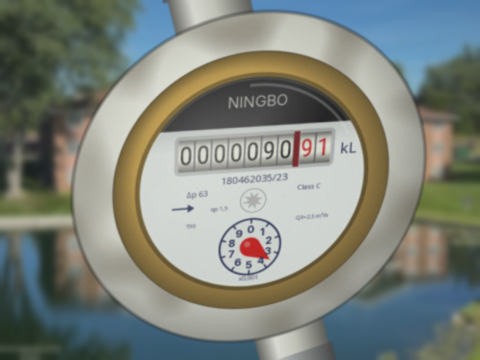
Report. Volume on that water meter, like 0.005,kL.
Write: 90.913,kL
